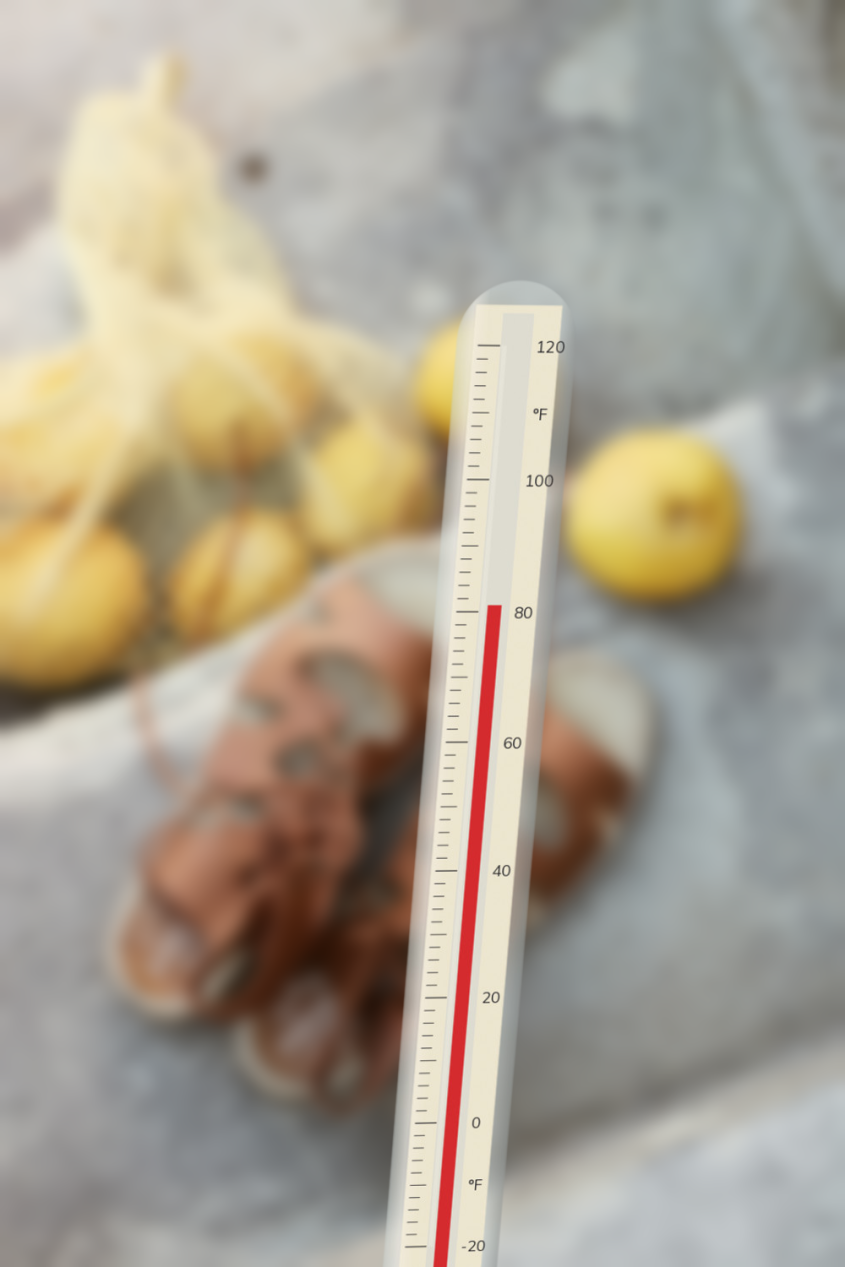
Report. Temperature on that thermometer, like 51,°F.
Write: 81,°F
